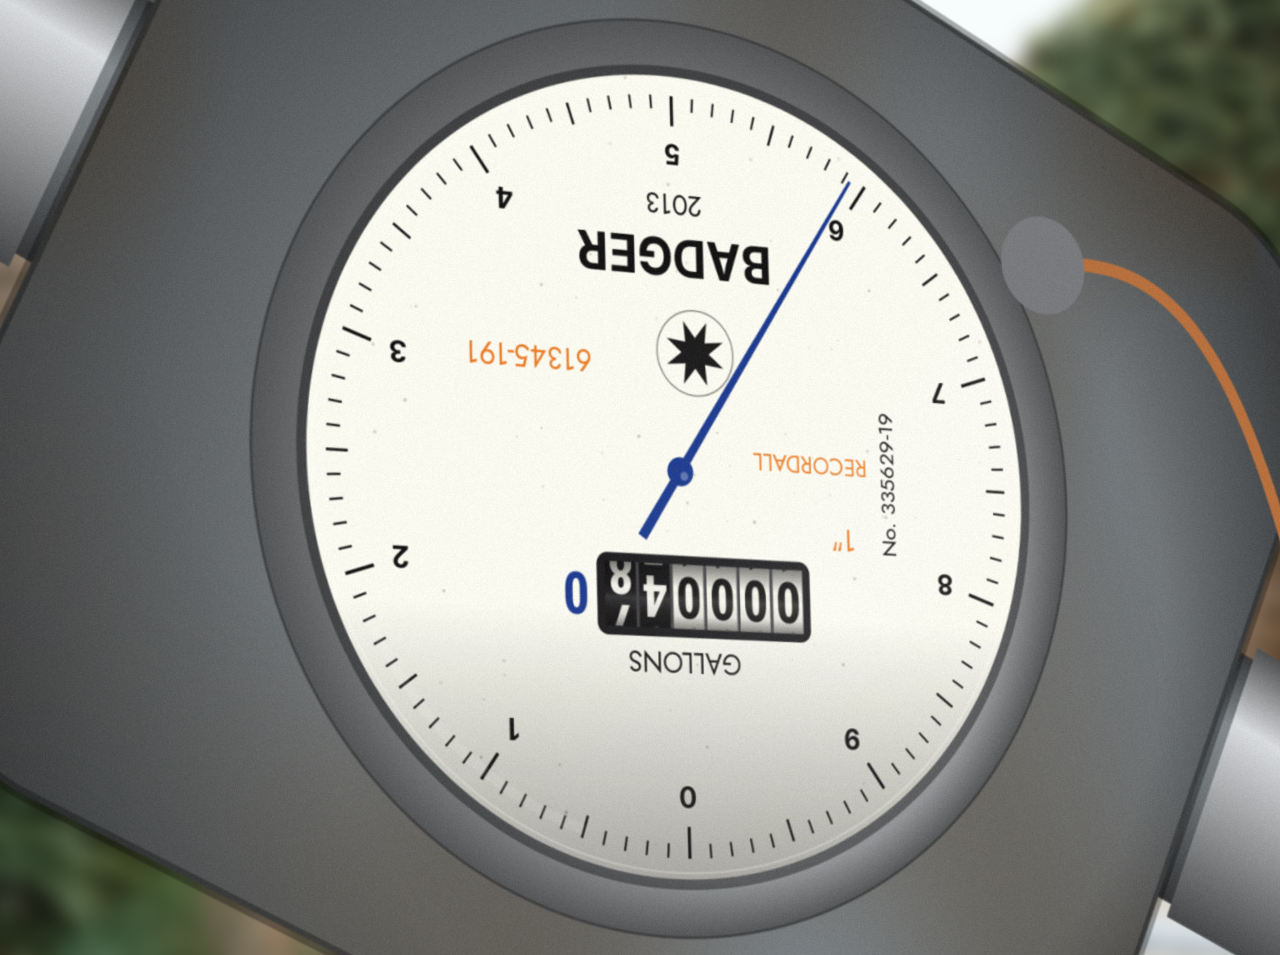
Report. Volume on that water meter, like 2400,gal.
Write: 475.9,gal
